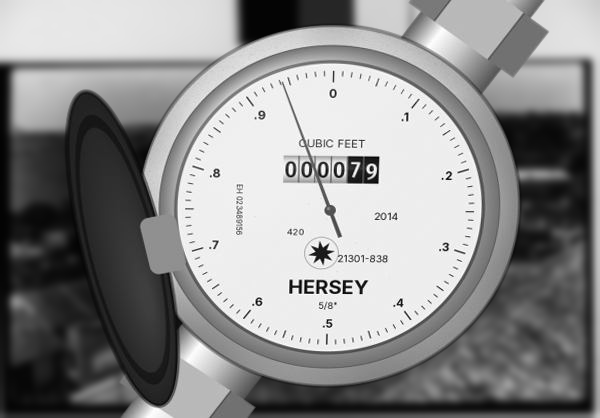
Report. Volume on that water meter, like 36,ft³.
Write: 78.94,ft³
